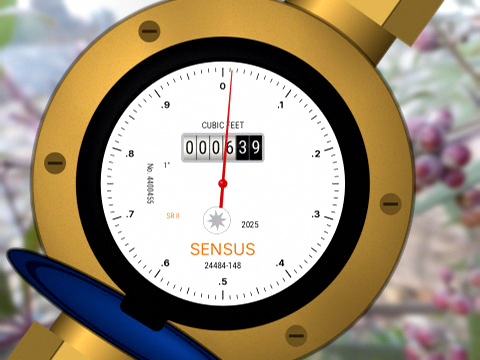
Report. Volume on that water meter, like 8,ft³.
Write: 639.01,ft³
